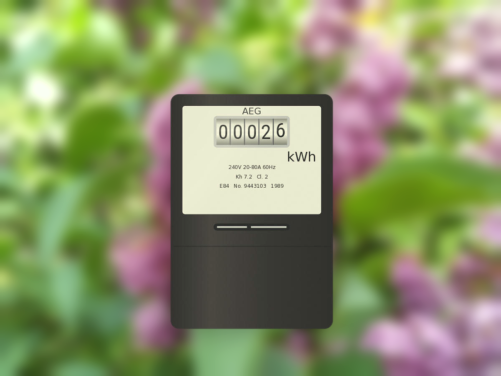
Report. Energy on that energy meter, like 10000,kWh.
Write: 26,kWh
